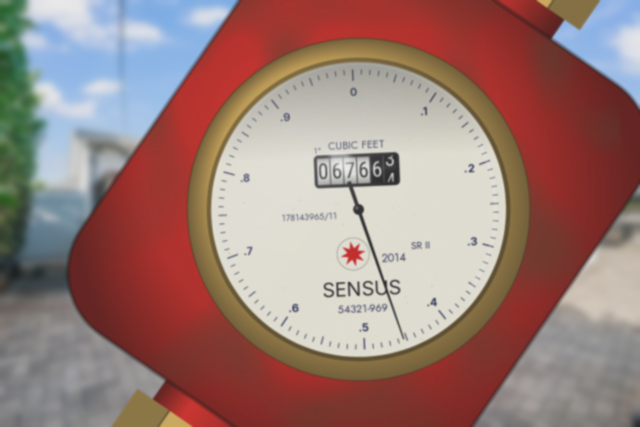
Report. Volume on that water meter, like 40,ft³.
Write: 67663.45,ft³
